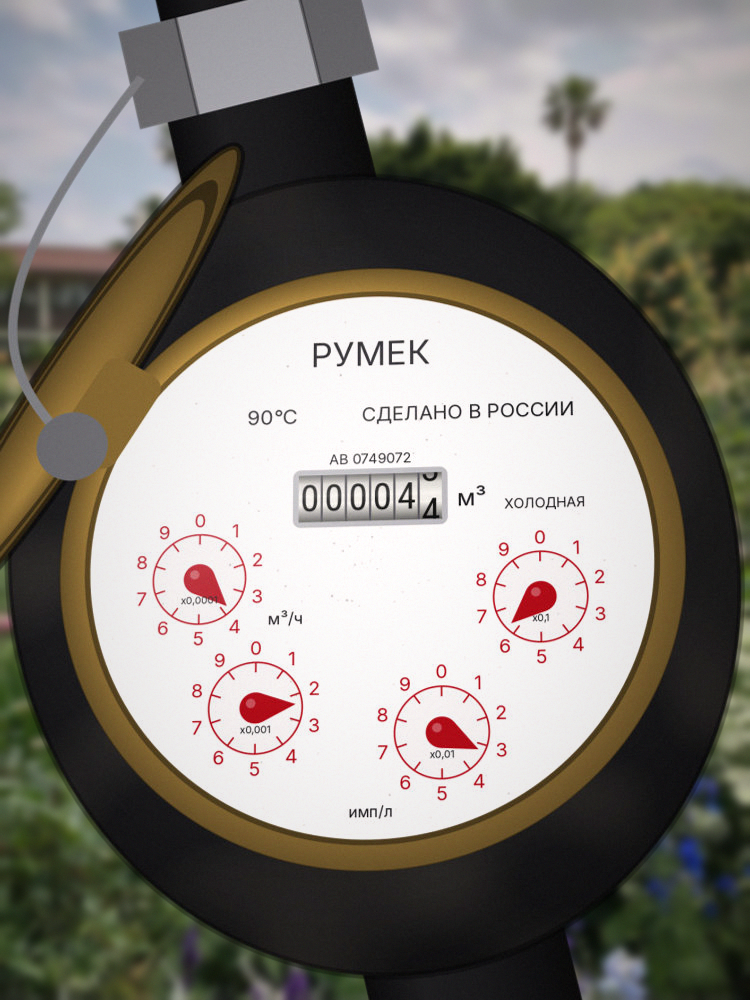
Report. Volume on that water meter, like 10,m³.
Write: 43.6323,m³
